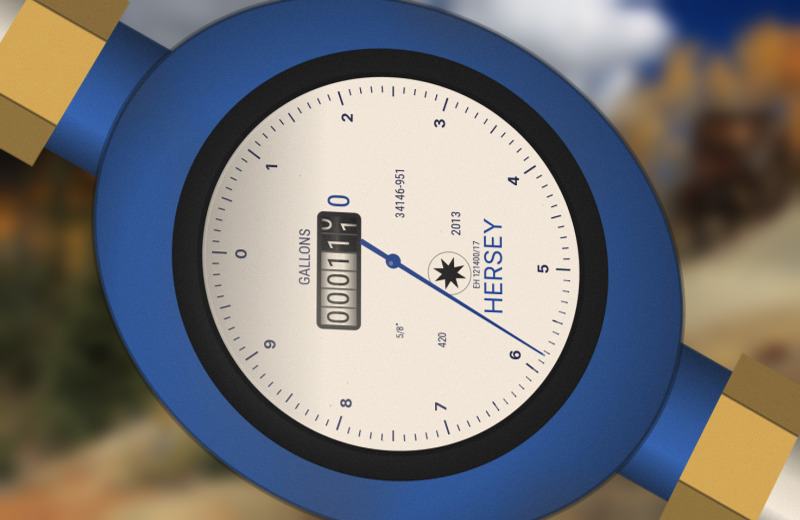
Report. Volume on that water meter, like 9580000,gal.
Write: 1105.8,gal
